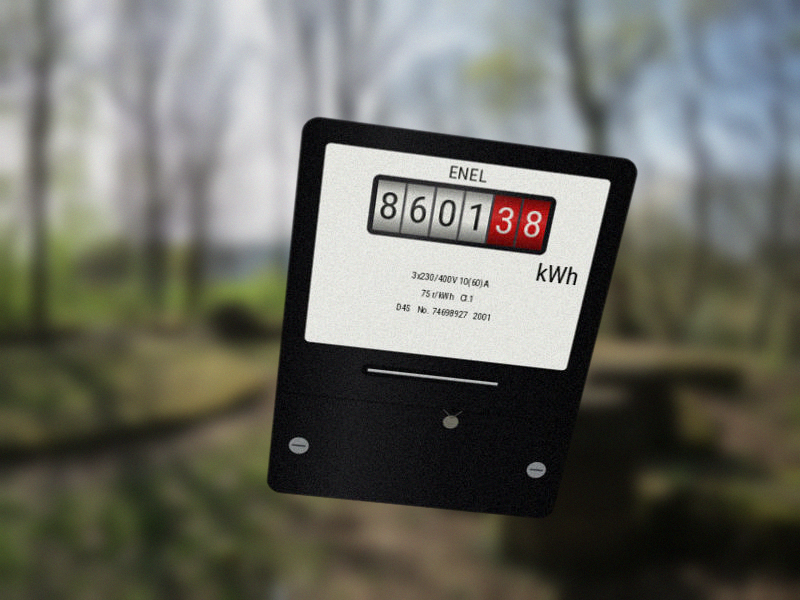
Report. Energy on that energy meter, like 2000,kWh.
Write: 8601.38,kWh
